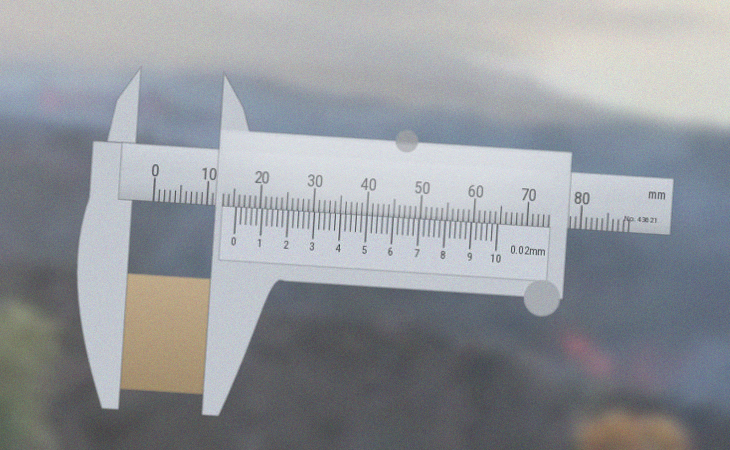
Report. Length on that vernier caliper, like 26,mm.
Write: 15.5,mm
